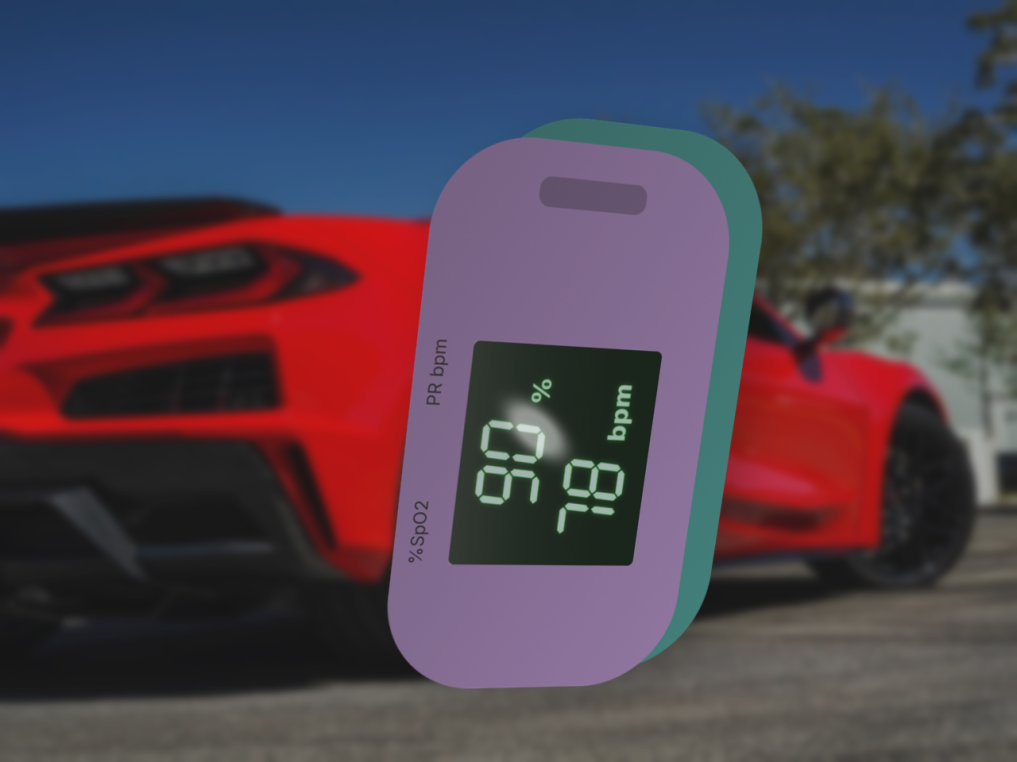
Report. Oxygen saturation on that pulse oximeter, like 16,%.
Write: 90,%
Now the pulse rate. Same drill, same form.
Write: 78,bpm
